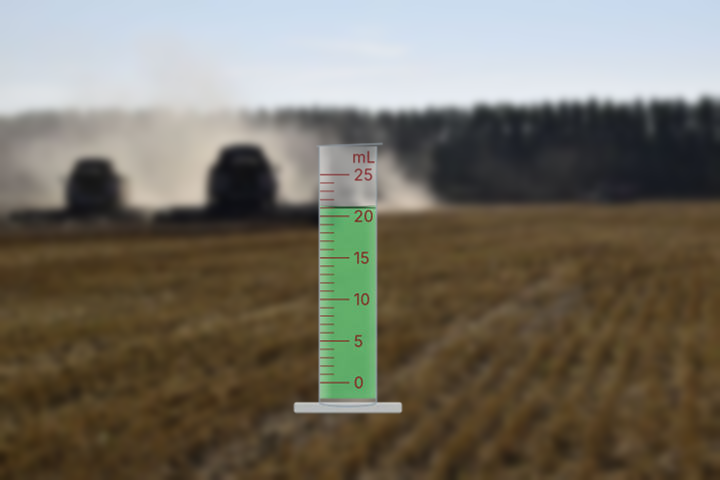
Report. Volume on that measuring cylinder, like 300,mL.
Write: 21,mL
